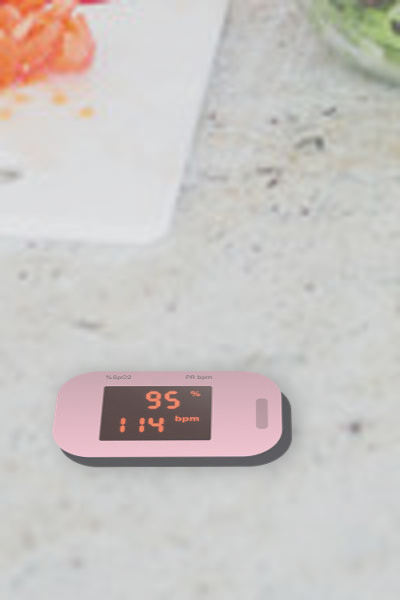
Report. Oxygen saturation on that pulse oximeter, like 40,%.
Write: 95,%
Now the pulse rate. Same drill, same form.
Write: 114,bpm
